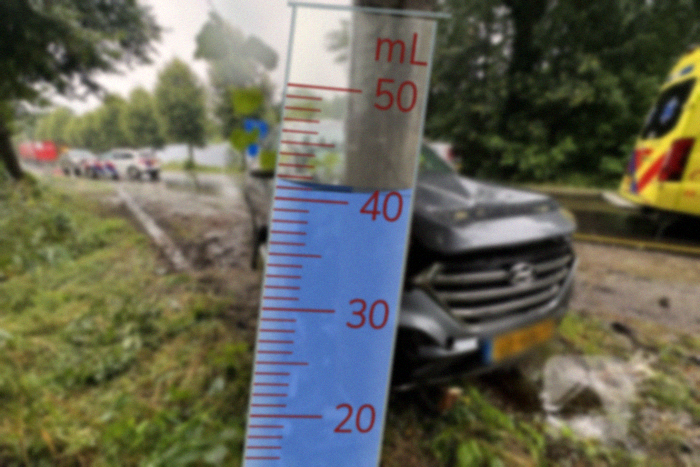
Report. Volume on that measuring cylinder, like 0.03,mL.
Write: 41,mL
